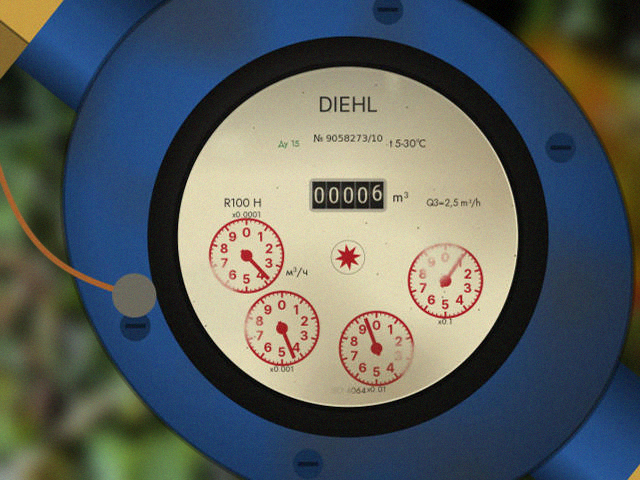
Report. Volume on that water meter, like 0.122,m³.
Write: 6.0943,m³
